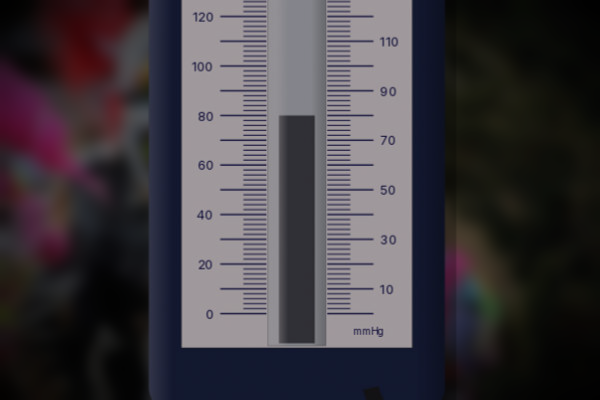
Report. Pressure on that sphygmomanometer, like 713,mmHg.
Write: 80,mmHg
